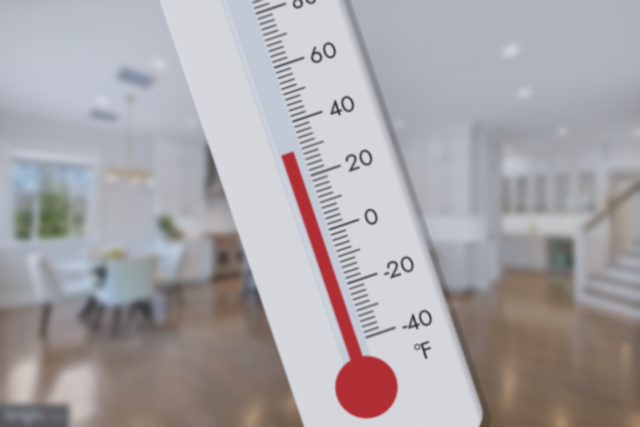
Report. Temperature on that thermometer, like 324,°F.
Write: 30,°F
